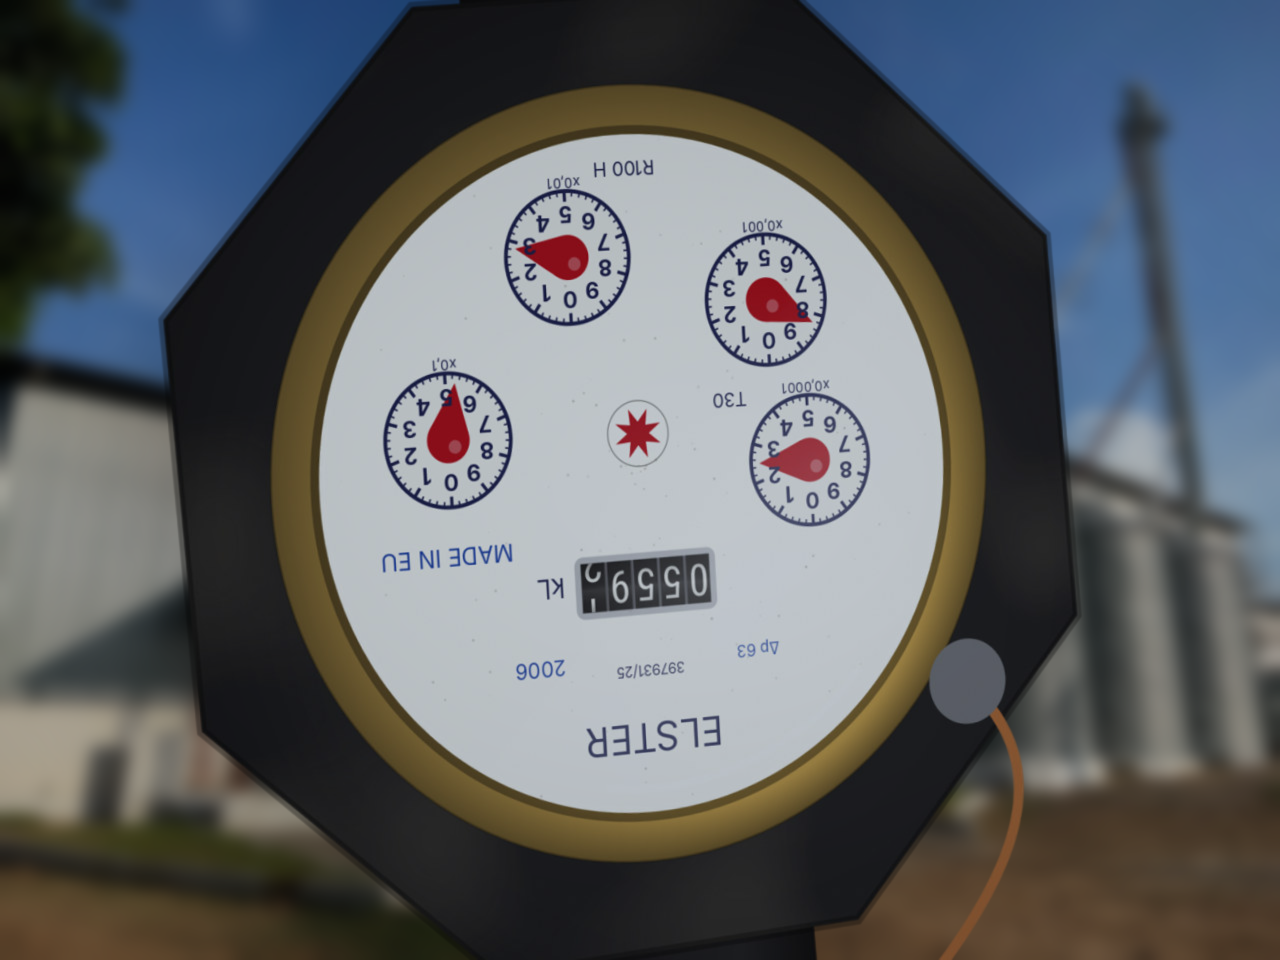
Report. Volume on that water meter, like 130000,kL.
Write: 5591.5282,kL
